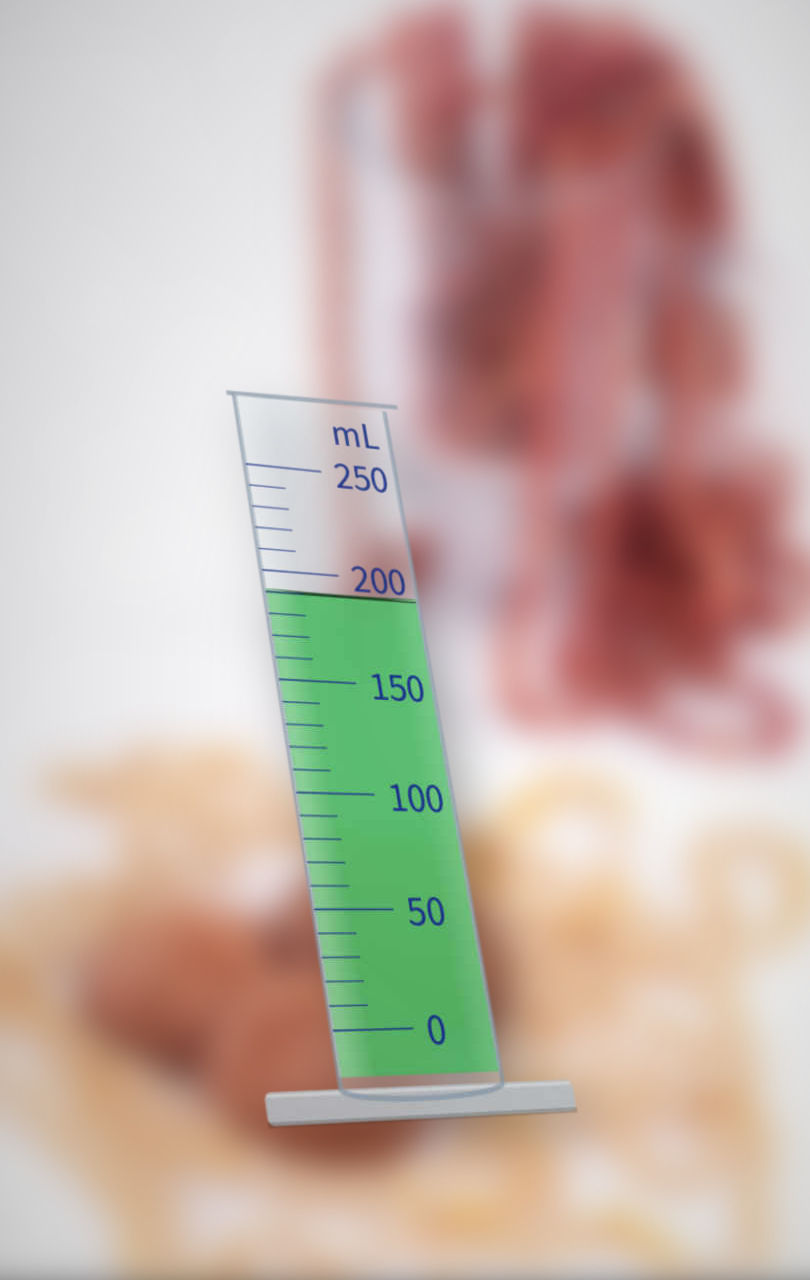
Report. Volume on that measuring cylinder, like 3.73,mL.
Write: 190,mL
